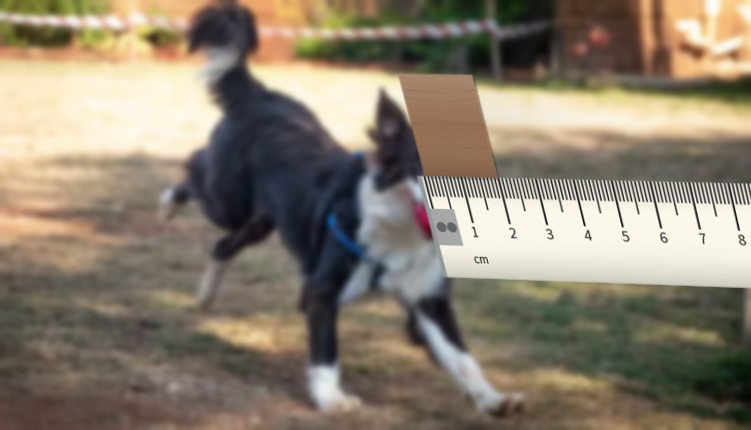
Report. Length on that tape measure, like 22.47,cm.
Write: 2,cm
